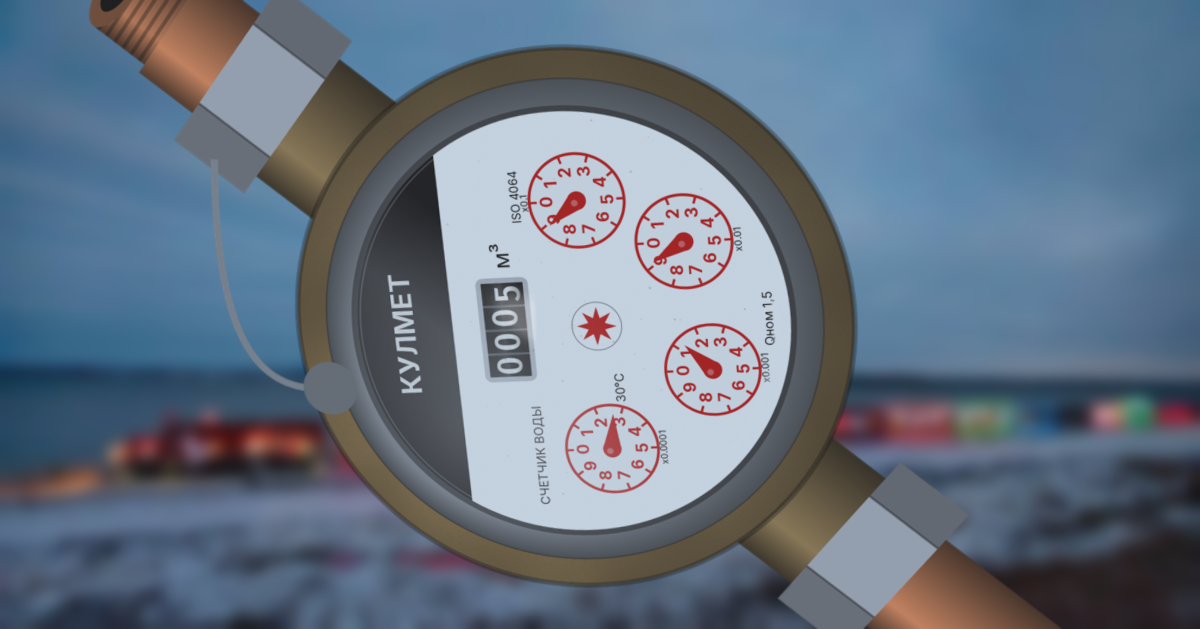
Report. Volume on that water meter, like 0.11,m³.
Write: 4.8912,m³
